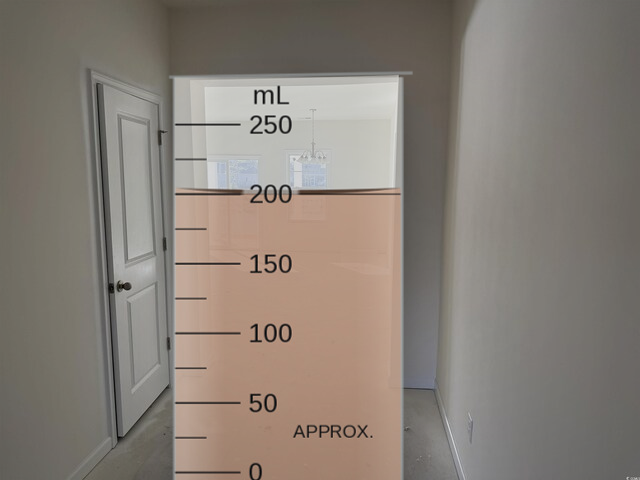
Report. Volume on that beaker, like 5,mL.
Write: 200,mL
